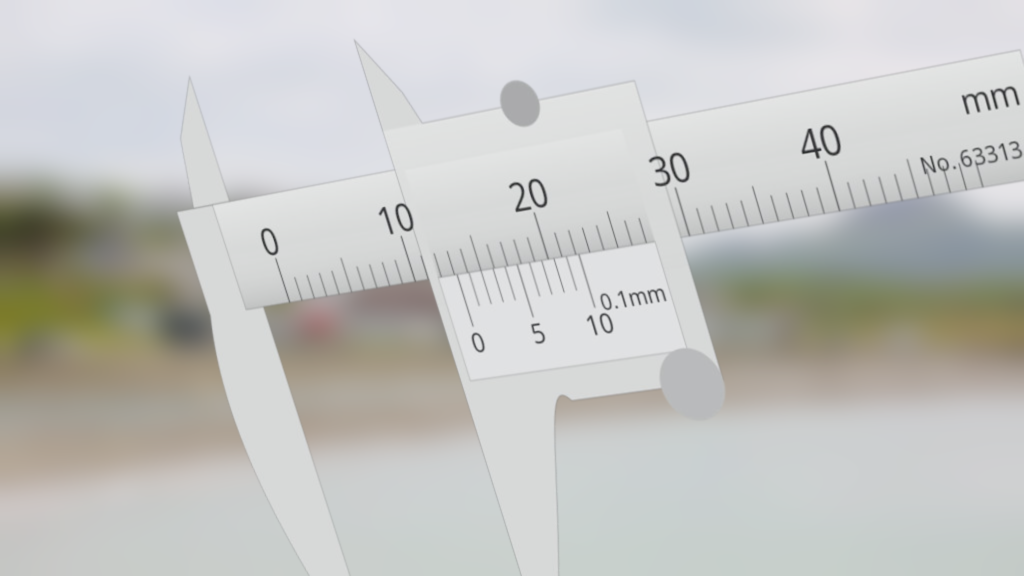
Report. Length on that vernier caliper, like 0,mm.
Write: 13.2,mm
